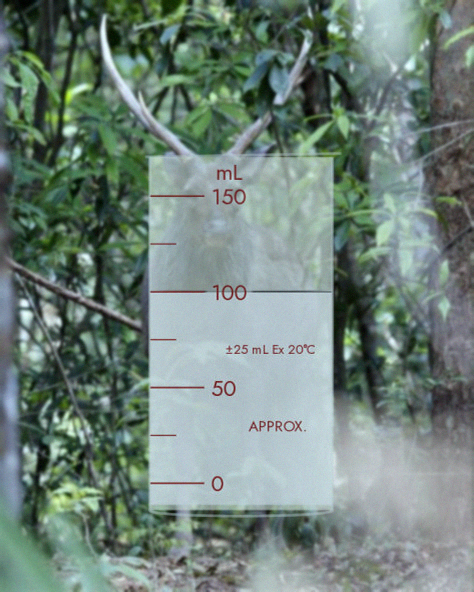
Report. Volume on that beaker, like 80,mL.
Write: 100,mL
